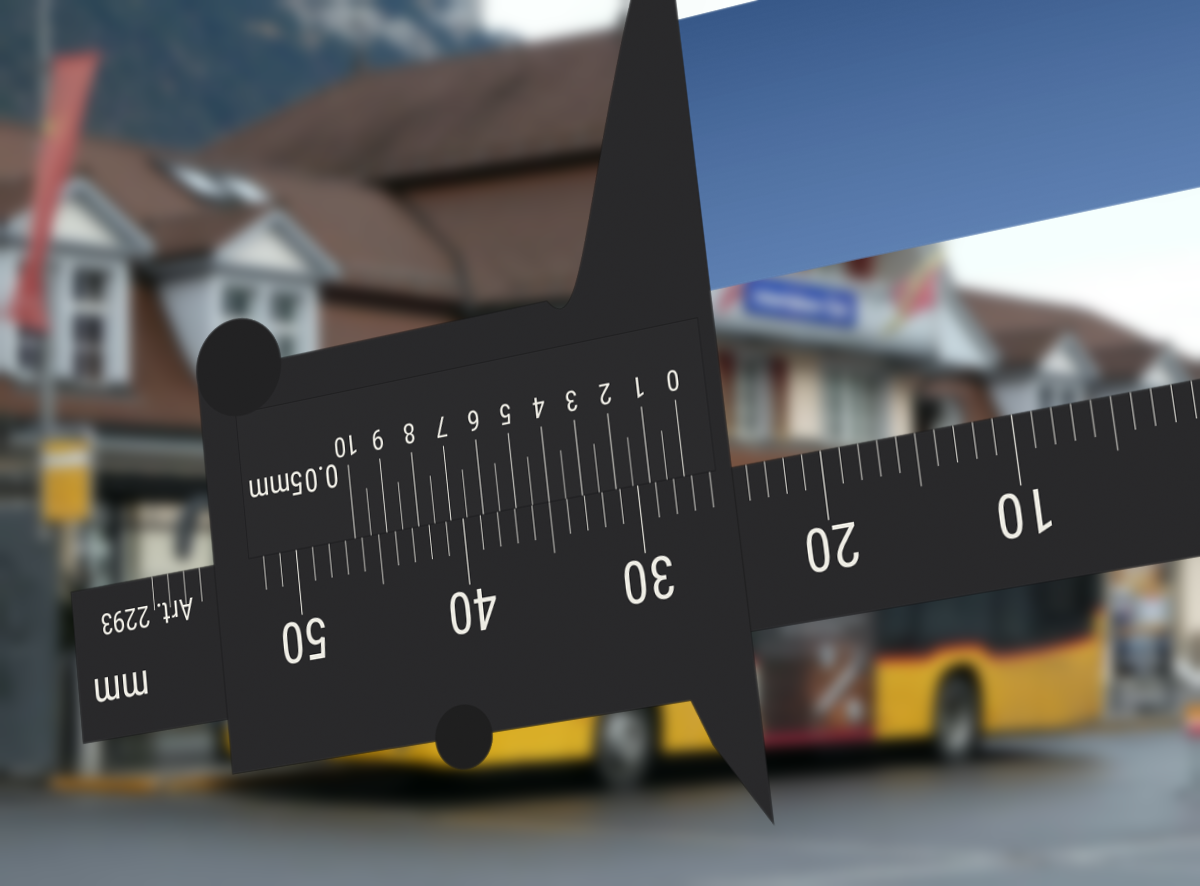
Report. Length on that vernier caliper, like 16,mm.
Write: 27.4,mm
